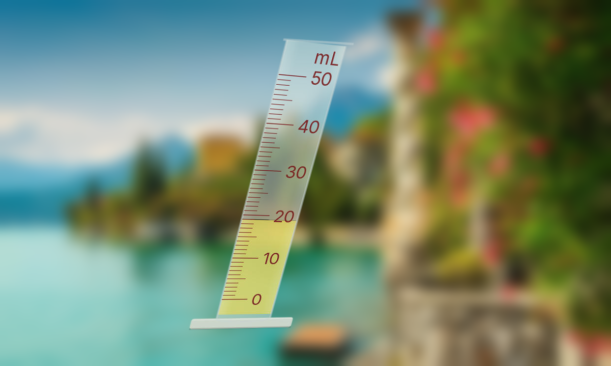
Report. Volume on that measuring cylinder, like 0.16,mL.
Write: 19,mL
